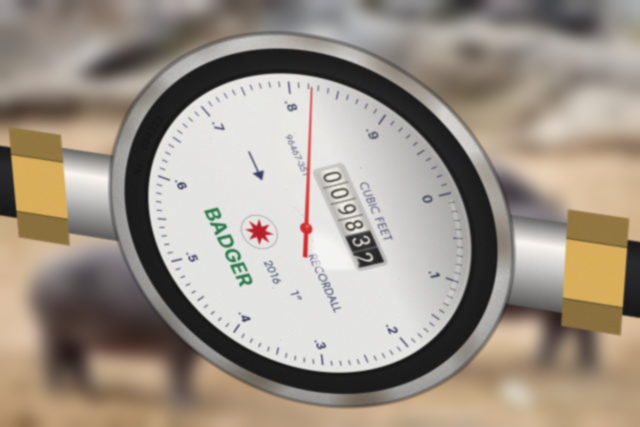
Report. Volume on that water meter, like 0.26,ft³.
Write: 9831.82,ft³
